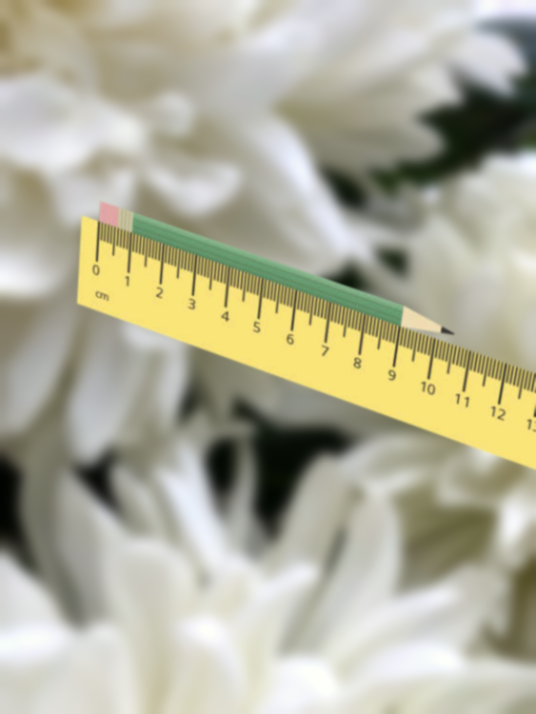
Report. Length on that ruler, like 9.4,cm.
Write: 10.5,cm
